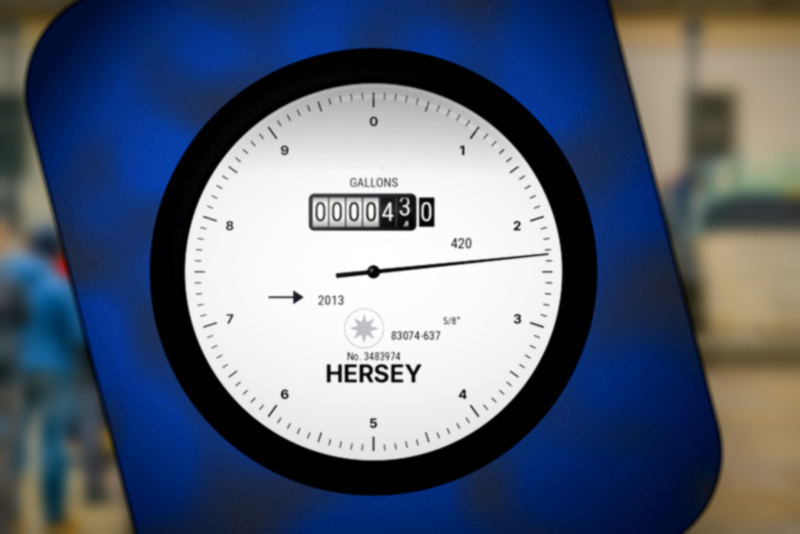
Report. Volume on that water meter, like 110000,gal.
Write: 432.3,gal
